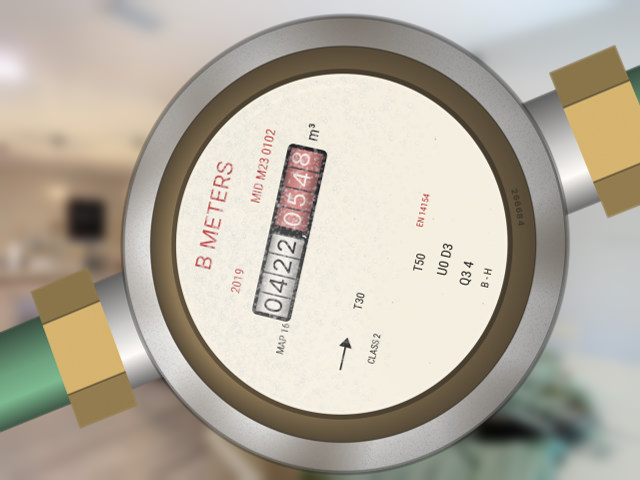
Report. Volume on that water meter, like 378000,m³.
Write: 422.0548,m³
